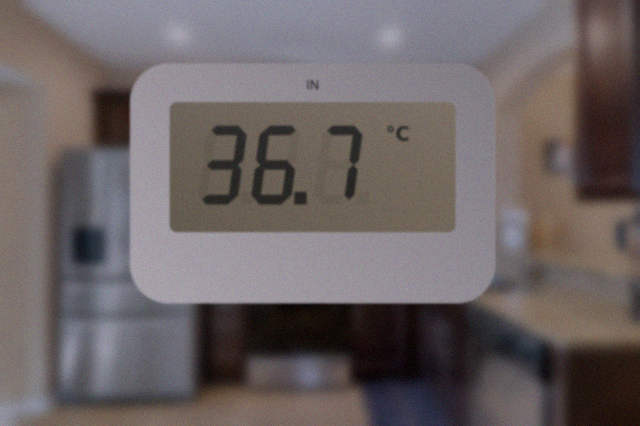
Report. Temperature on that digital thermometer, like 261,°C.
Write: 36.7,°C
